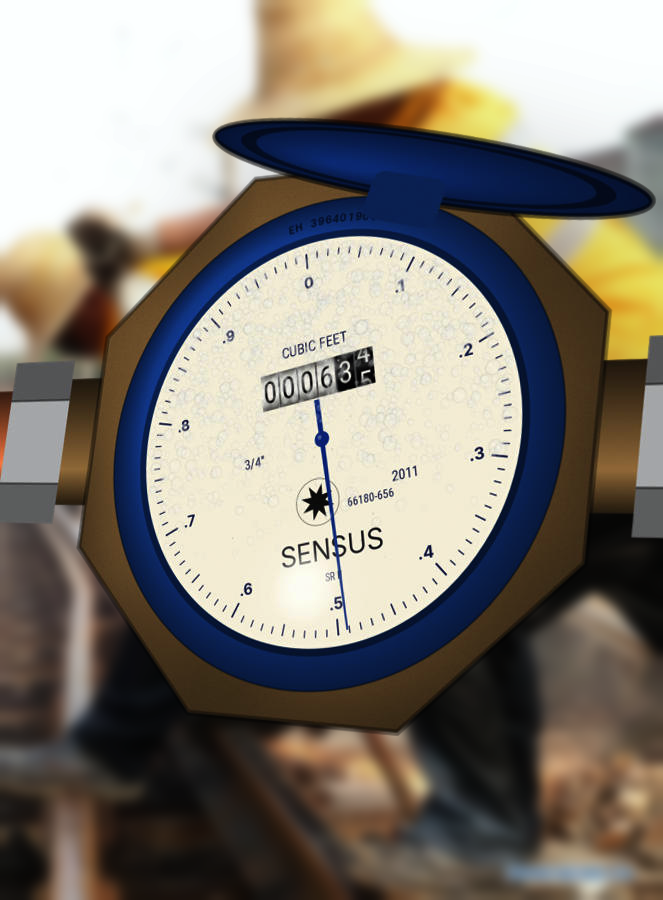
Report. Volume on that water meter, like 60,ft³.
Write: 634.49,ft³
